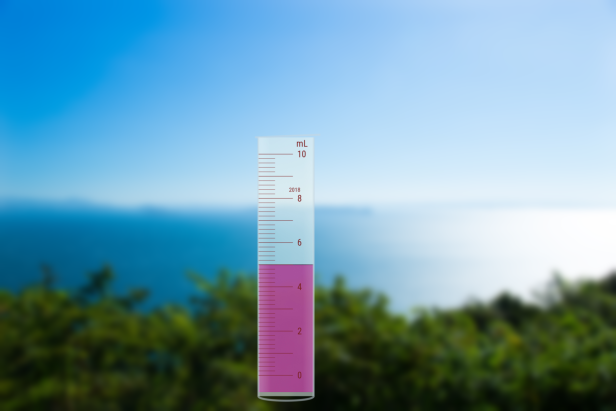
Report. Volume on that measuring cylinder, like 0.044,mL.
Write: 5,mL
